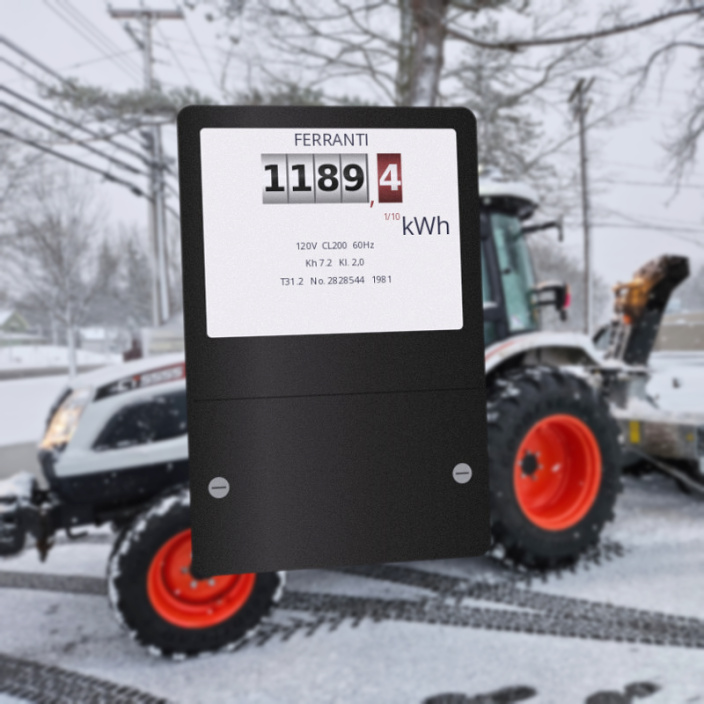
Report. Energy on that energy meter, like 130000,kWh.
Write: 1189.4,kWh
